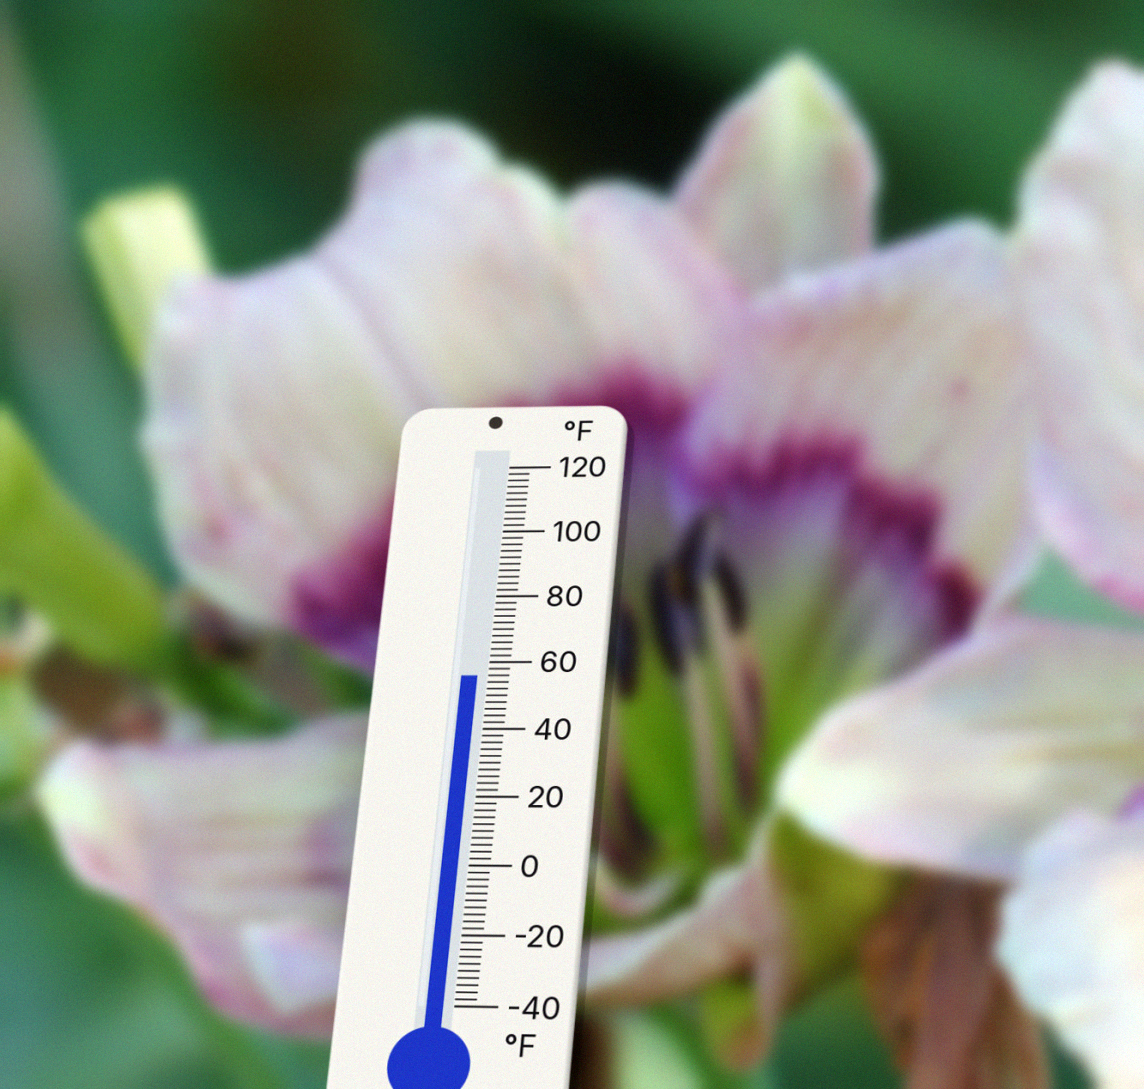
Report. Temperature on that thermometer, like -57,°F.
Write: 56,°F
